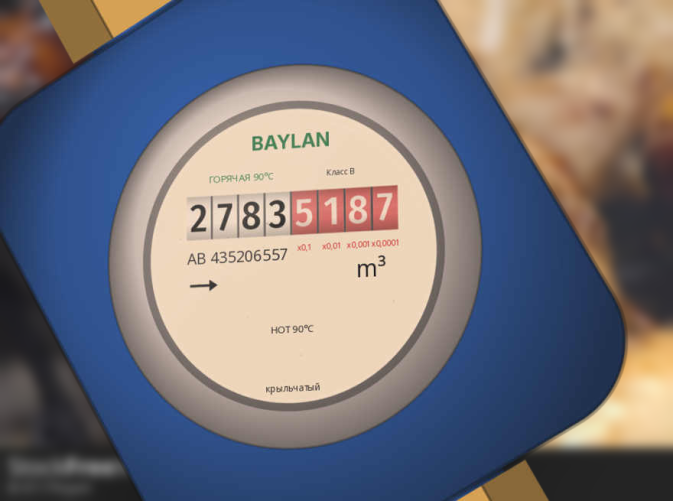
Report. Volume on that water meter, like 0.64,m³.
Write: 2783.5187,m³
